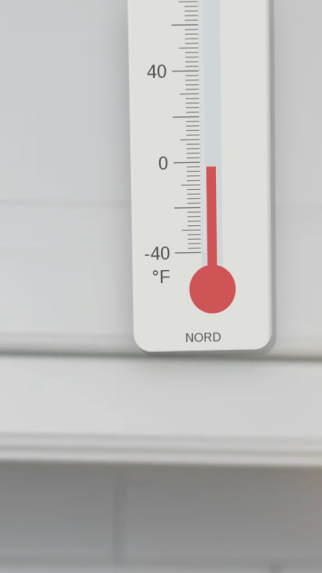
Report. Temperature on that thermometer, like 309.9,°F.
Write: -2,°F
